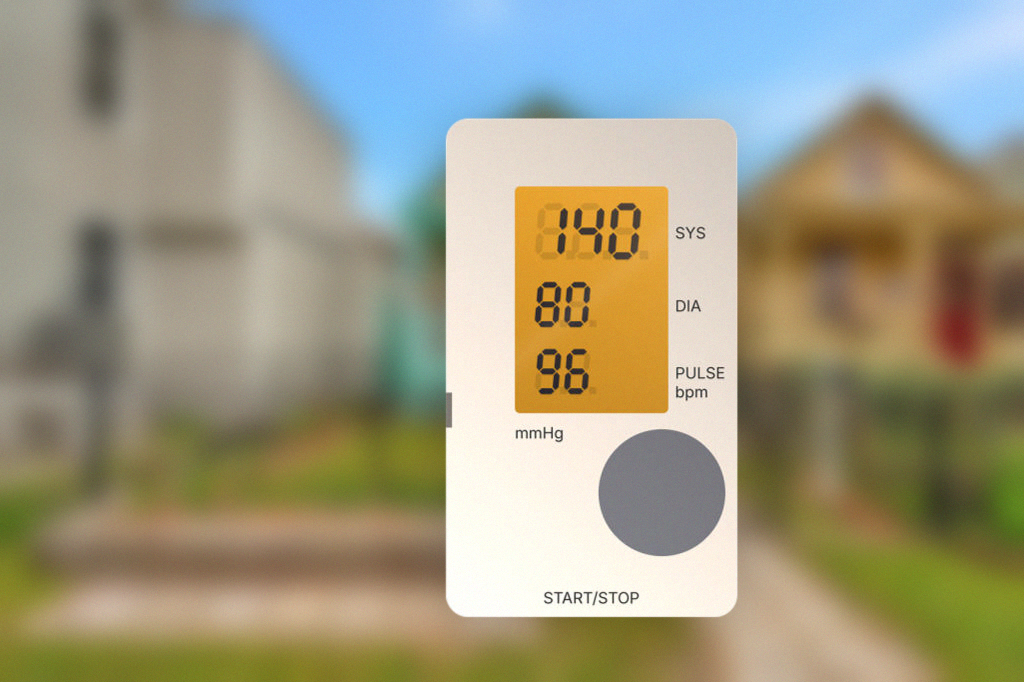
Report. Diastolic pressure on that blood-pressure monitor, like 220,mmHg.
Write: 80,mmHg
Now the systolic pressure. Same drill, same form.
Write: 140,mmHg
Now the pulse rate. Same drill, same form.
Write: 96,bpm
